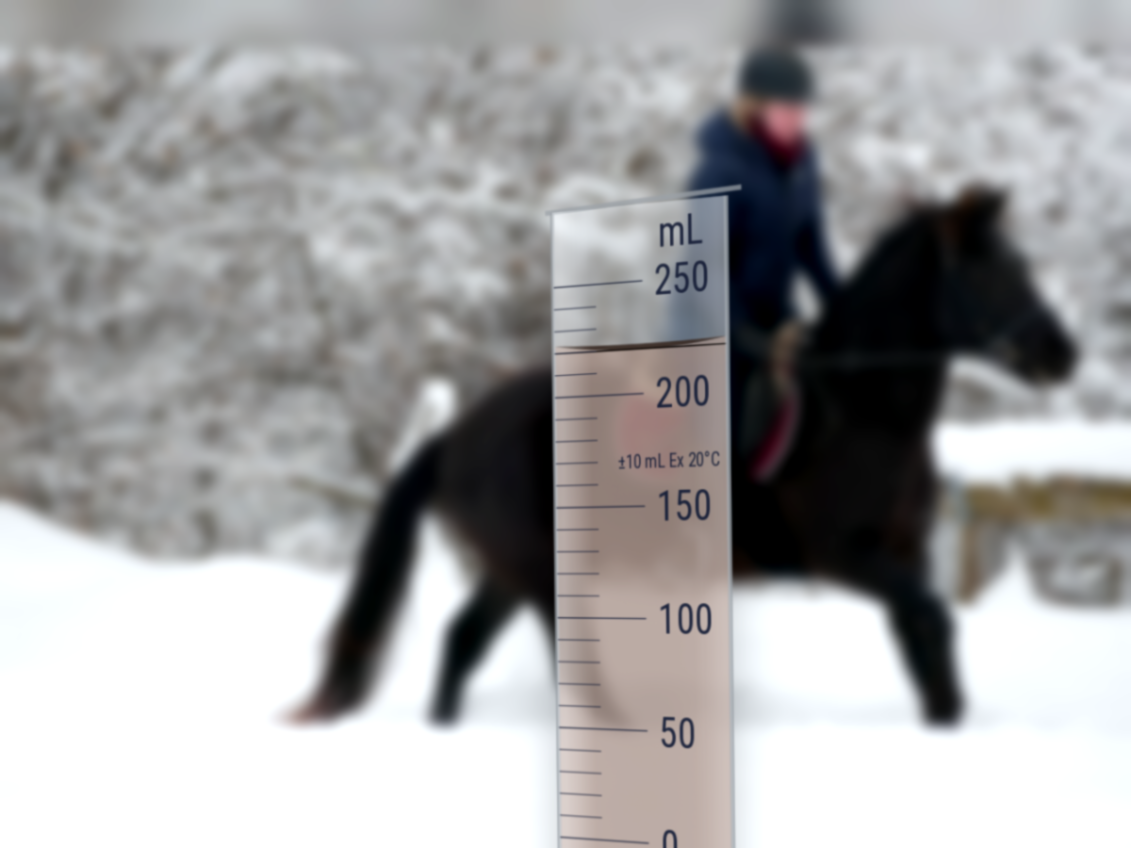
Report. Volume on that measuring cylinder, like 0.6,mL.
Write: 220,mL
